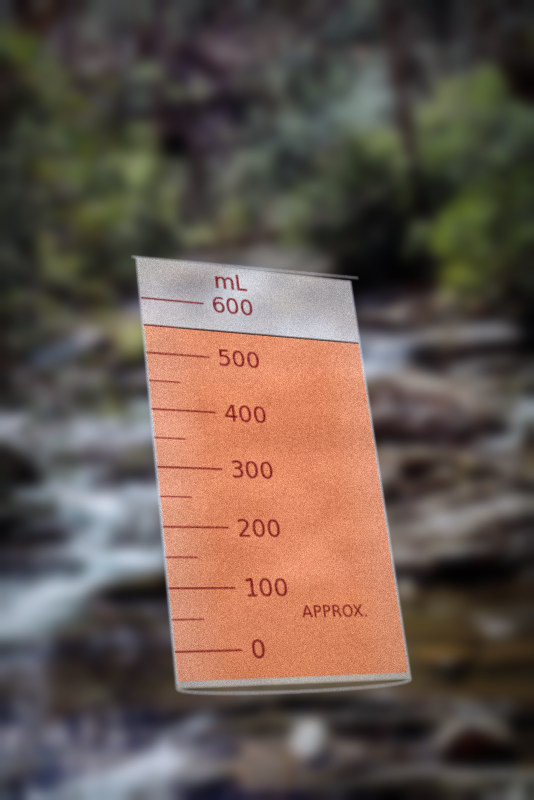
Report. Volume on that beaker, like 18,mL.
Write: 550,mL
